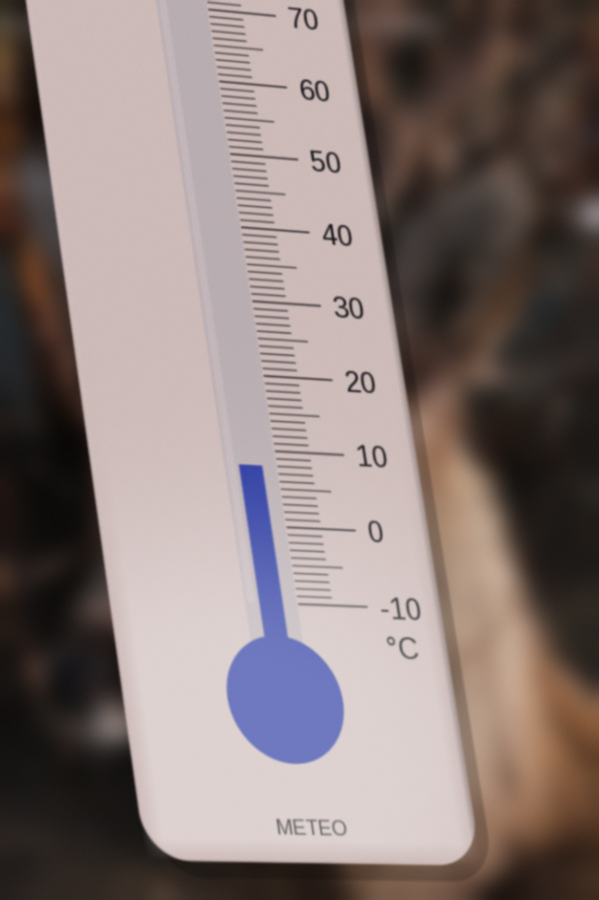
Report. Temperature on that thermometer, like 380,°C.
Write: 8,°C
